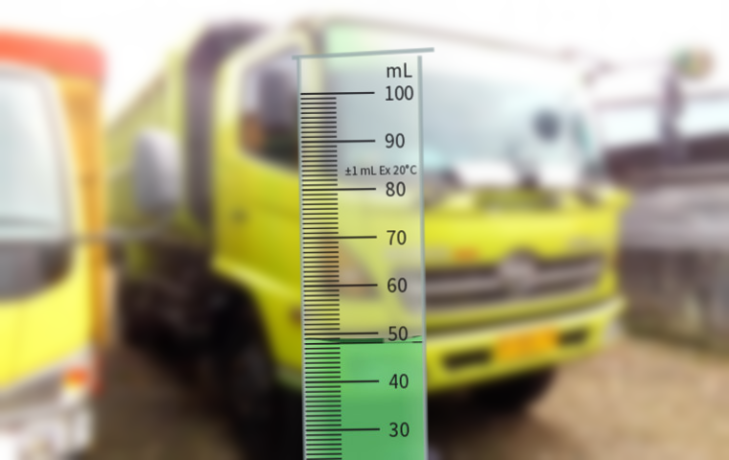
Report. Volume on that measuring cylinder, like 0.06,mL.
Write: 48,mL
